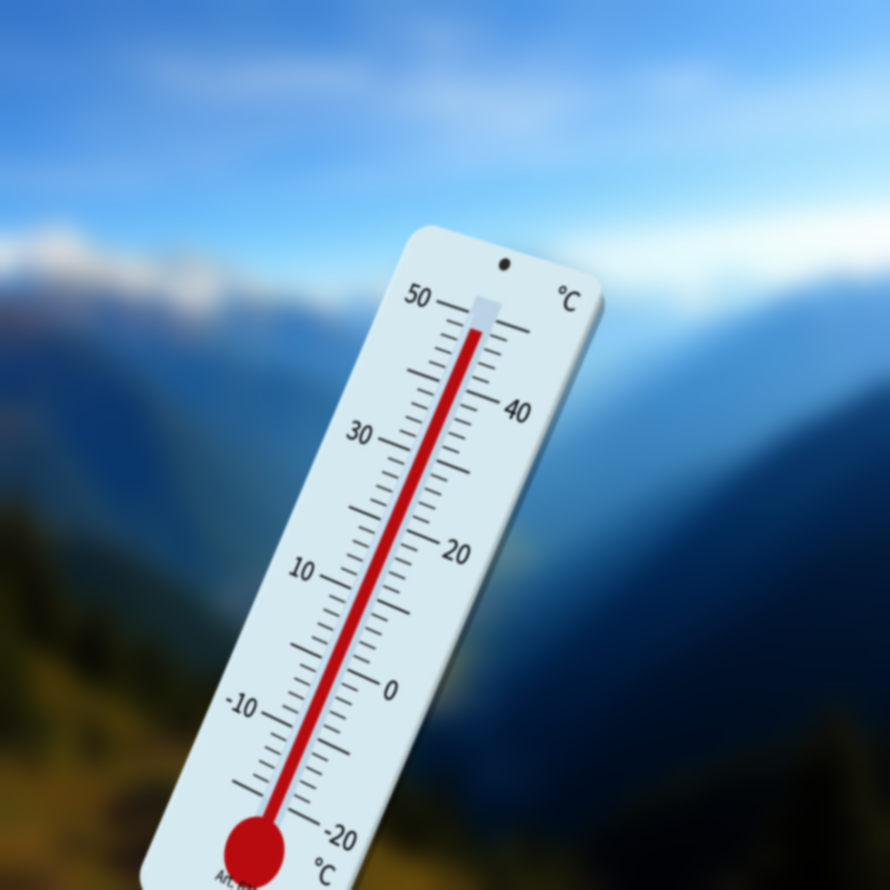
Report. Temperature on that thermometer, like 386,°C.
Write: 48,°C
